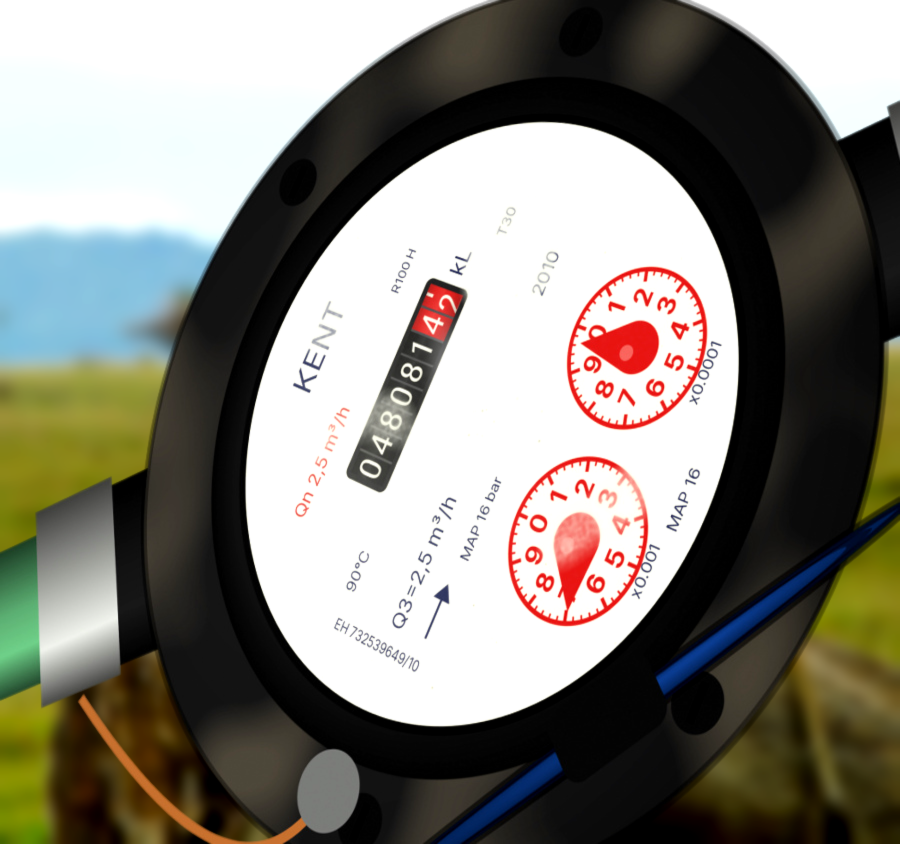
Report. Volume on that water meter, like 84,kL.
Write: 48081.4169,kL
